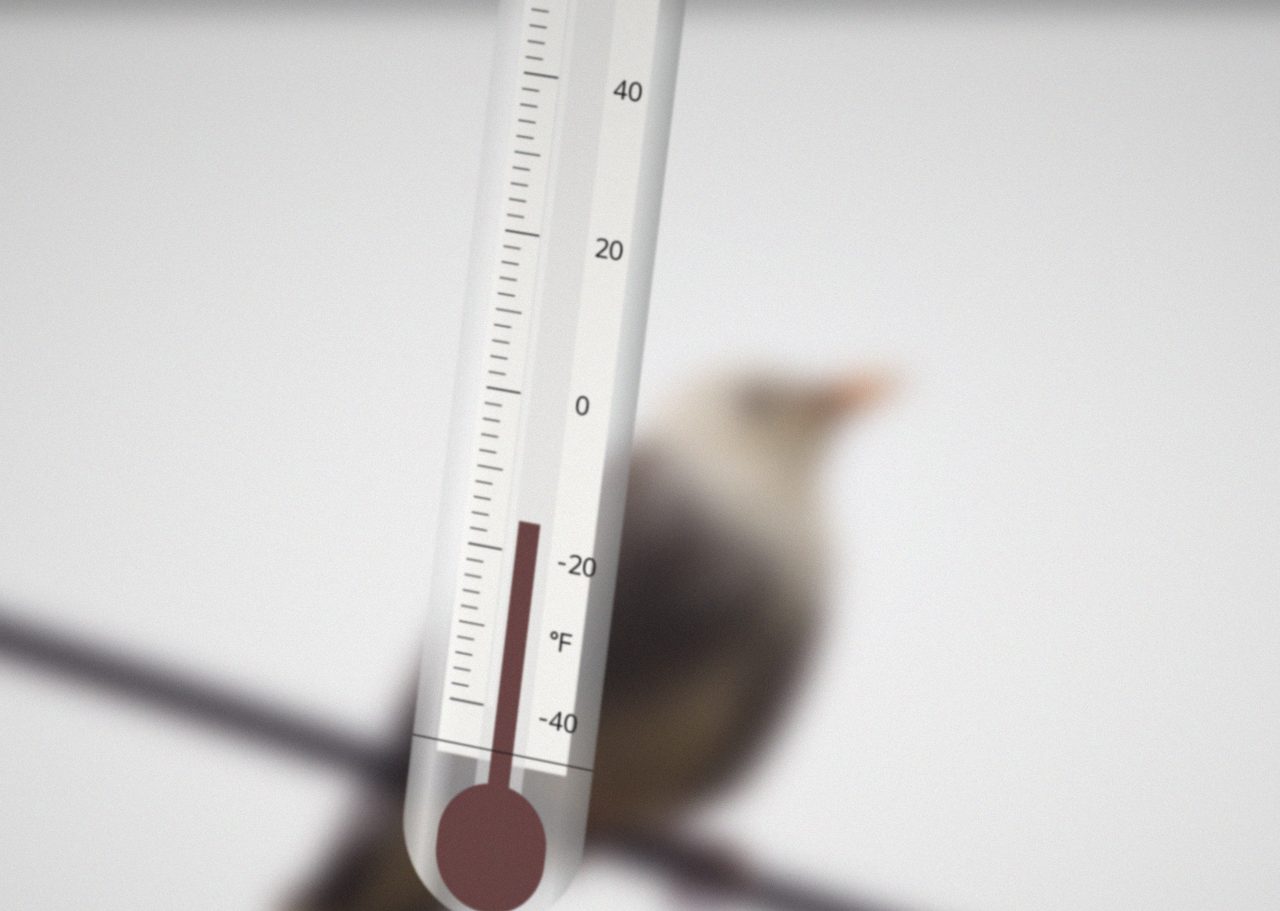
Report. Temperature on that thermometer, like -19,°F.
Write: -16,°F
